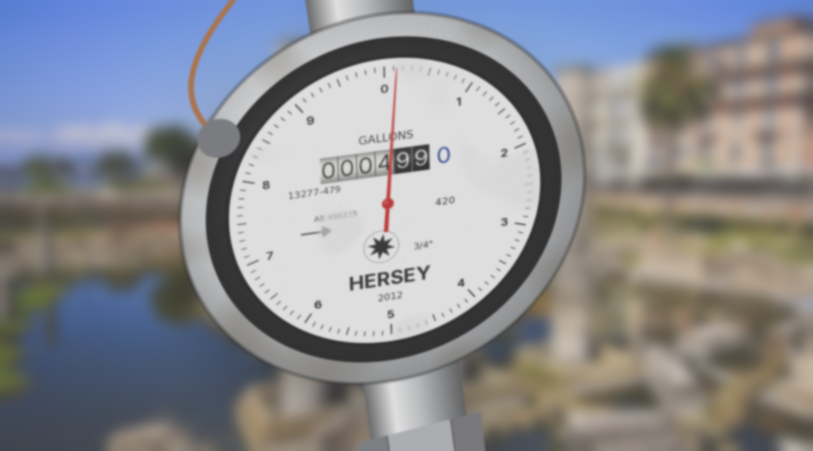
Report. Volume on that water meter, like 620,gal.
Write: 4990.1,gal
